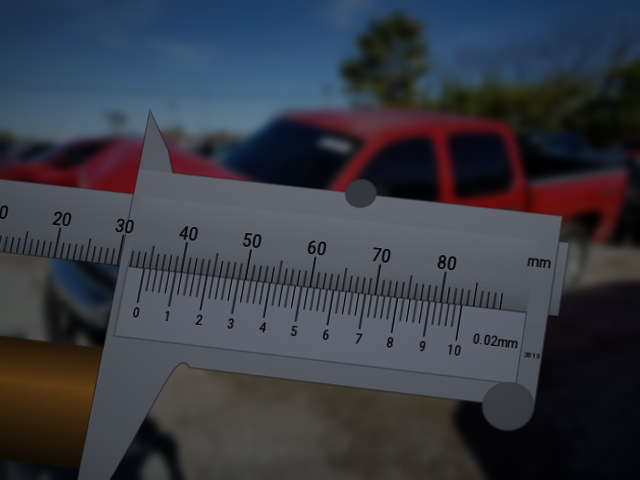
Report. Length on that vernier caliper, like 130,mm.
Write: 34.2,mm
